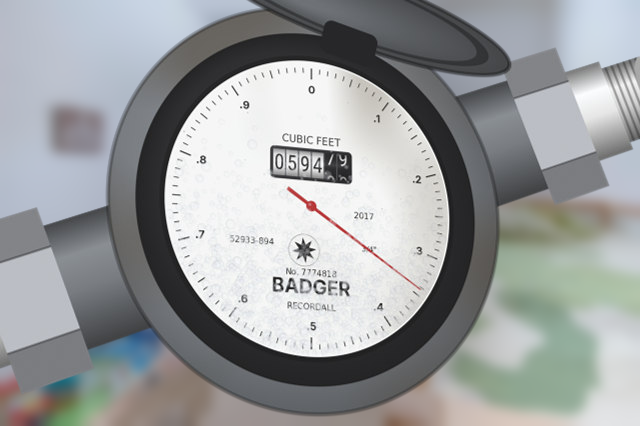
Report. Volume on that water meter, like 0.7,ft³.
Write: 59479.34,ft³
